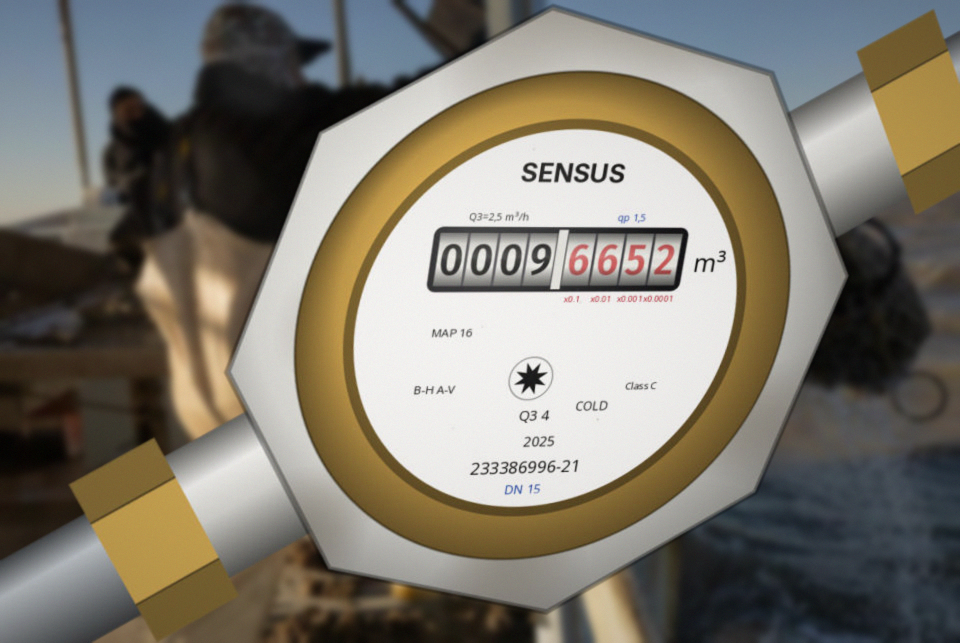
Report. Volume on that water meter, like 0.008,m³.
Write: 9.6652,m³
